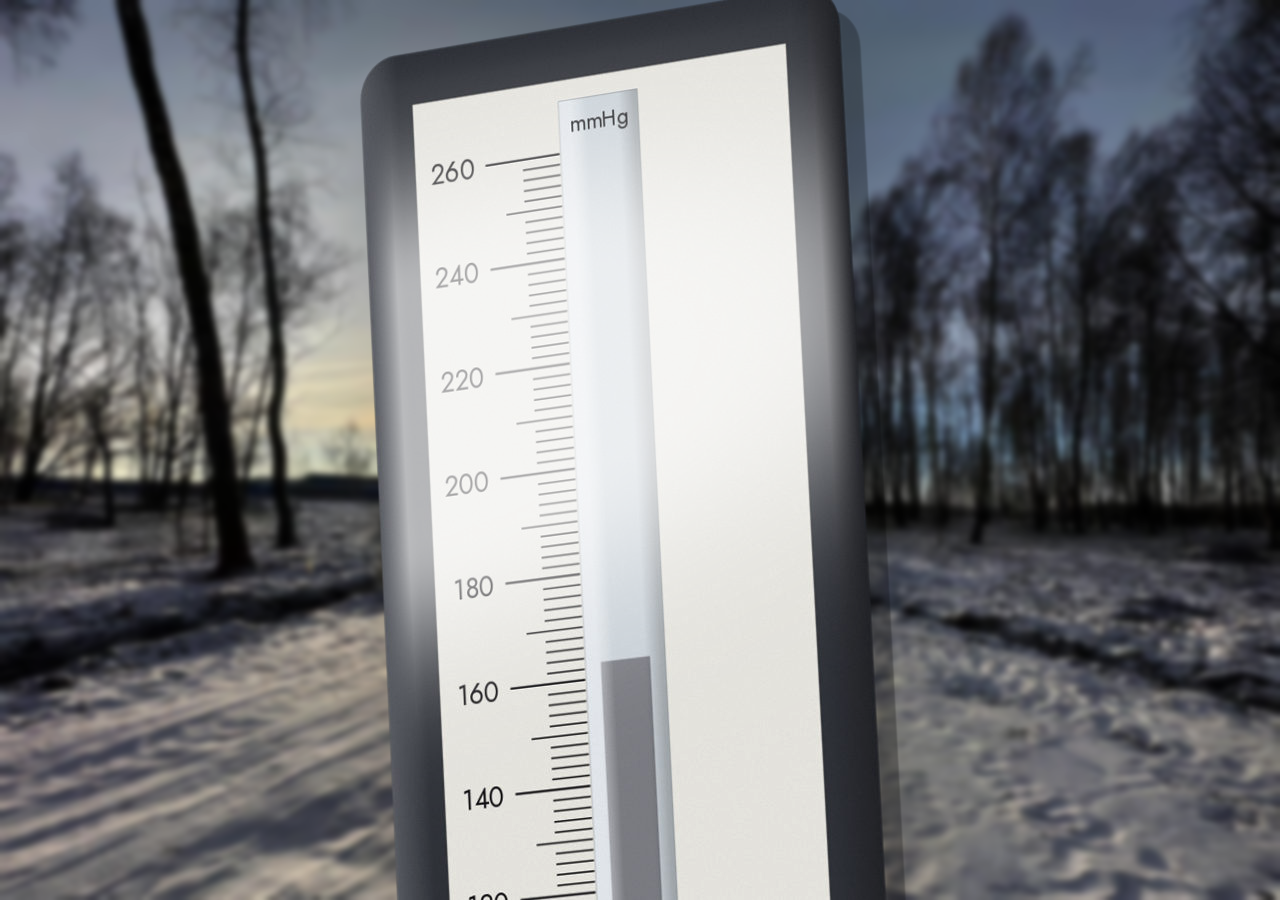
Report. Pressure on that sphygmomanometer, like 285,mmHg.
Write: 163,mmHg
